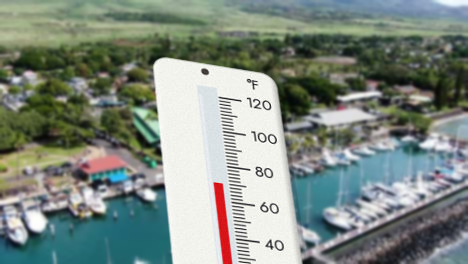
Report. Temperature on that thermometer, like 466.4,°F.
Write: 70,°F
